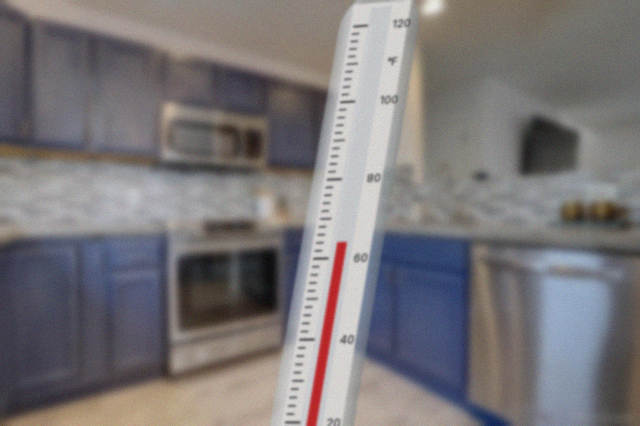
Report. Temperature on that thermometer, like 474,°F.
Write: 64,°F
